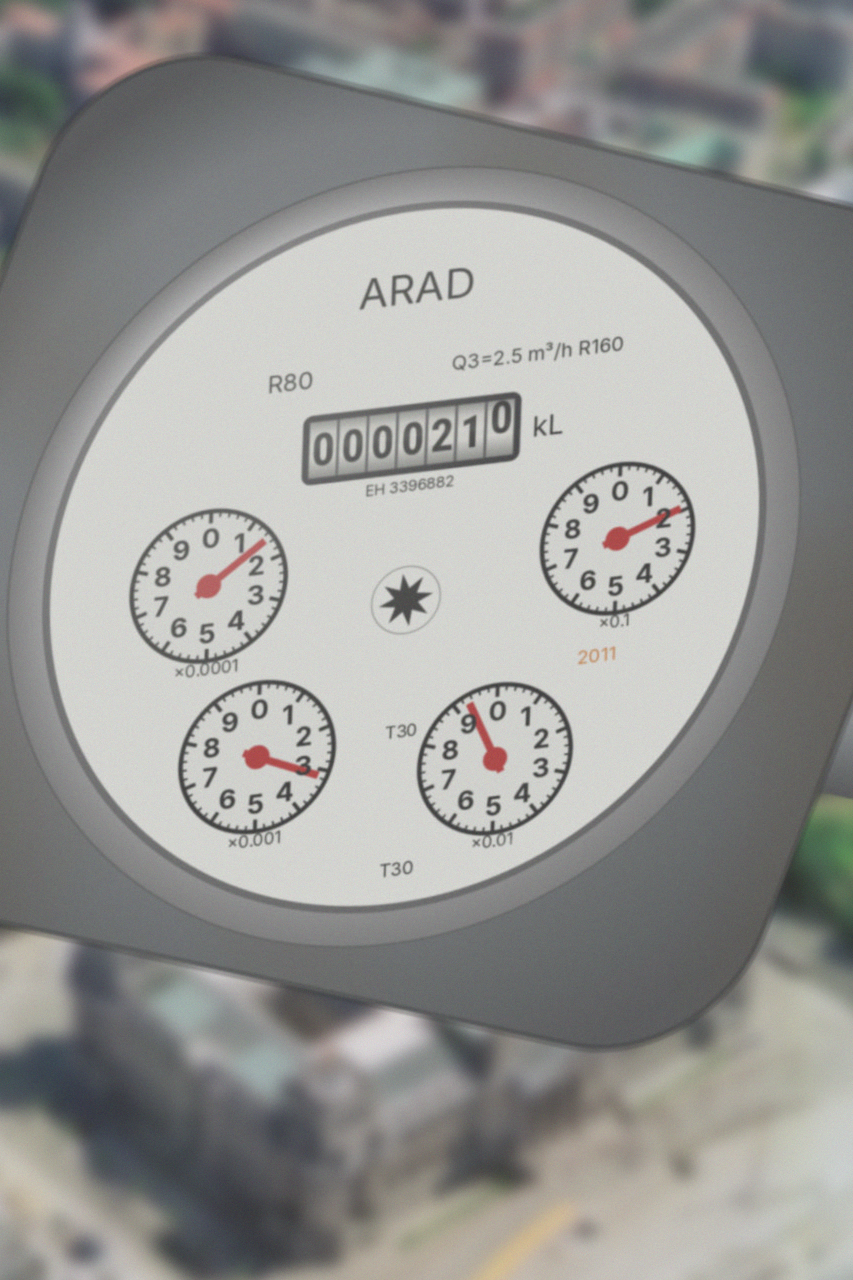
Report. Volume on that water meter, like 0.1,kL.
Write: 210.1931,kL
